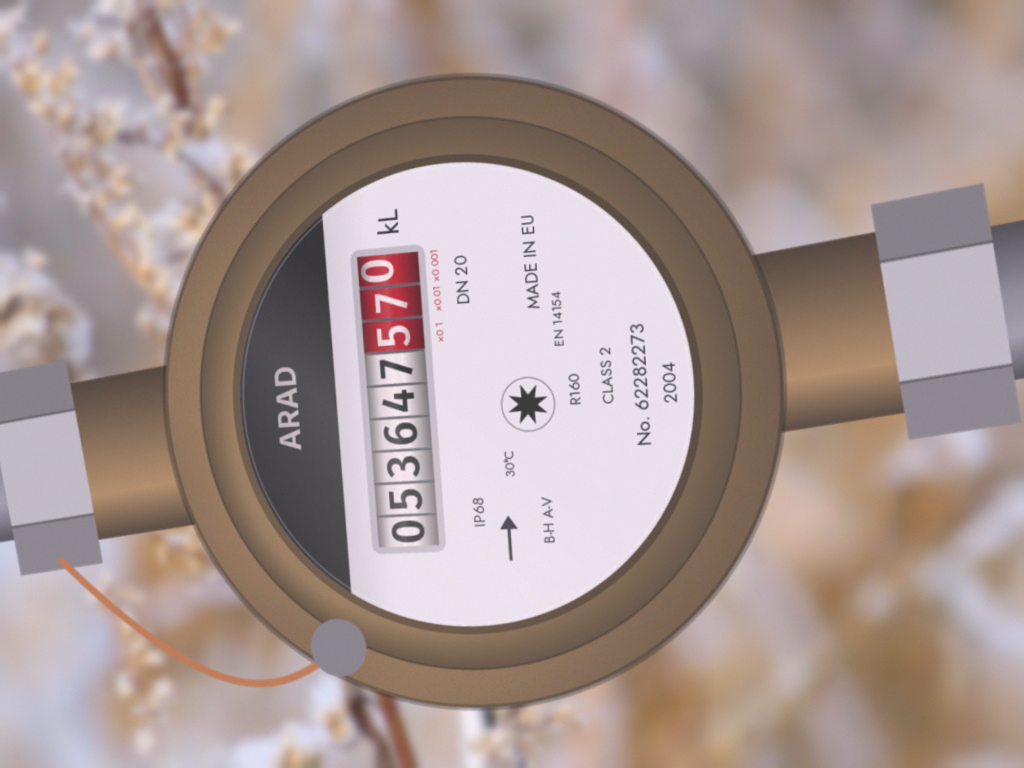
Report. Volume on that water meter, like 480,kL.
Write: 53647.570,kL
